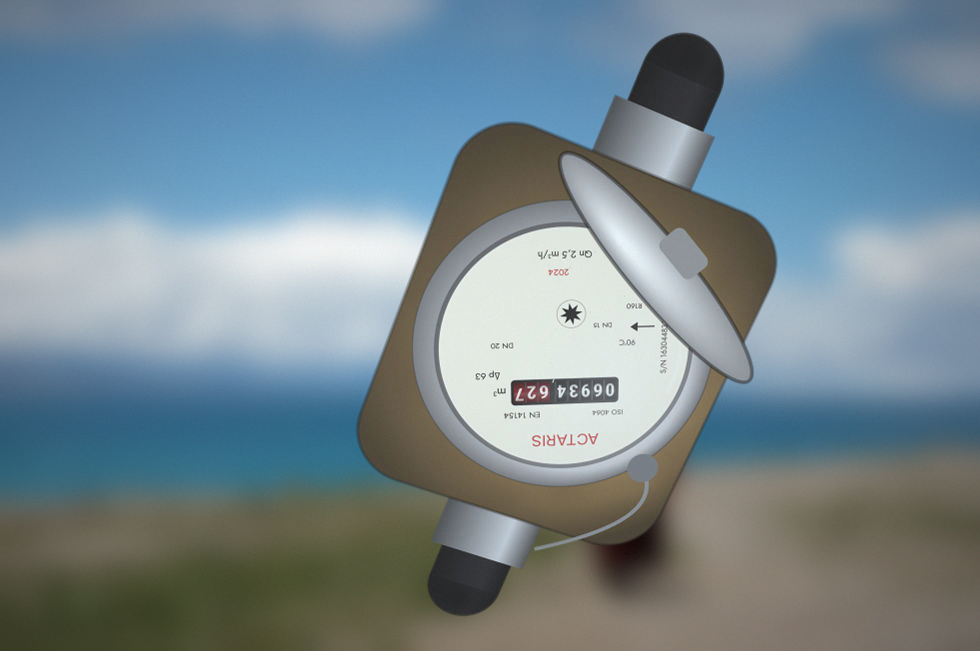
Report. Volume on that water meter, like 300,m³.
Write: 6934.627,m³
